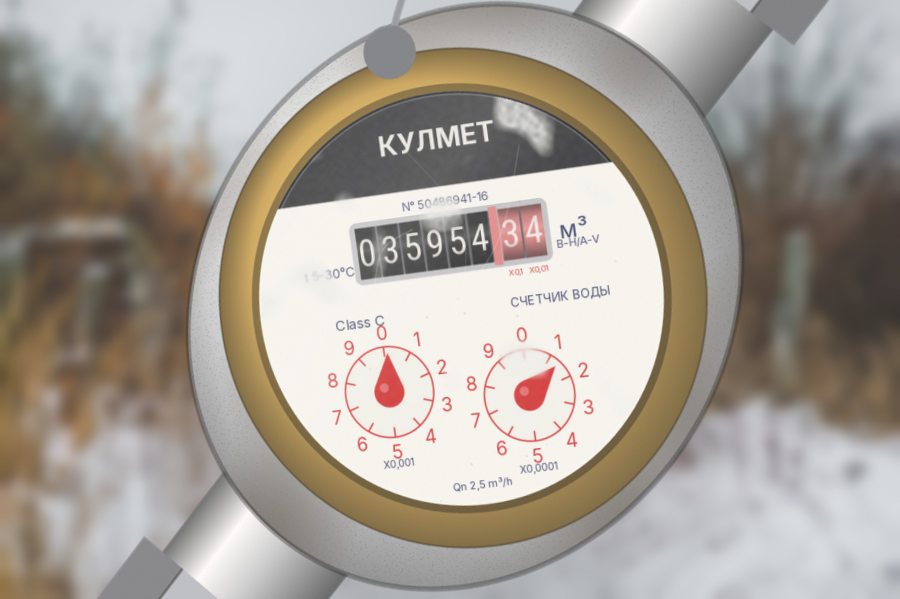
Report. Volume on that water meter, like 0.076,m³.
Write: 35954.3401,m³
